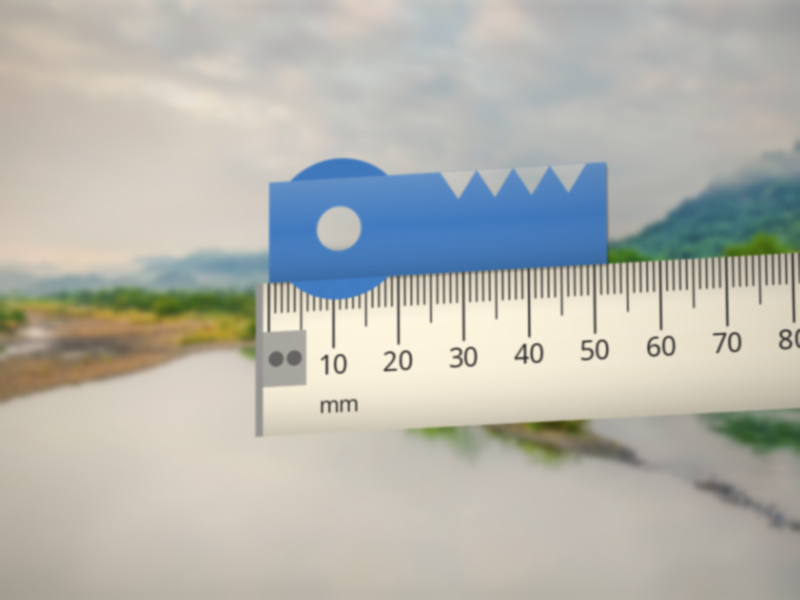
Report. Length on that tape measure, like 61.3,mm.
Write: 52,mm
